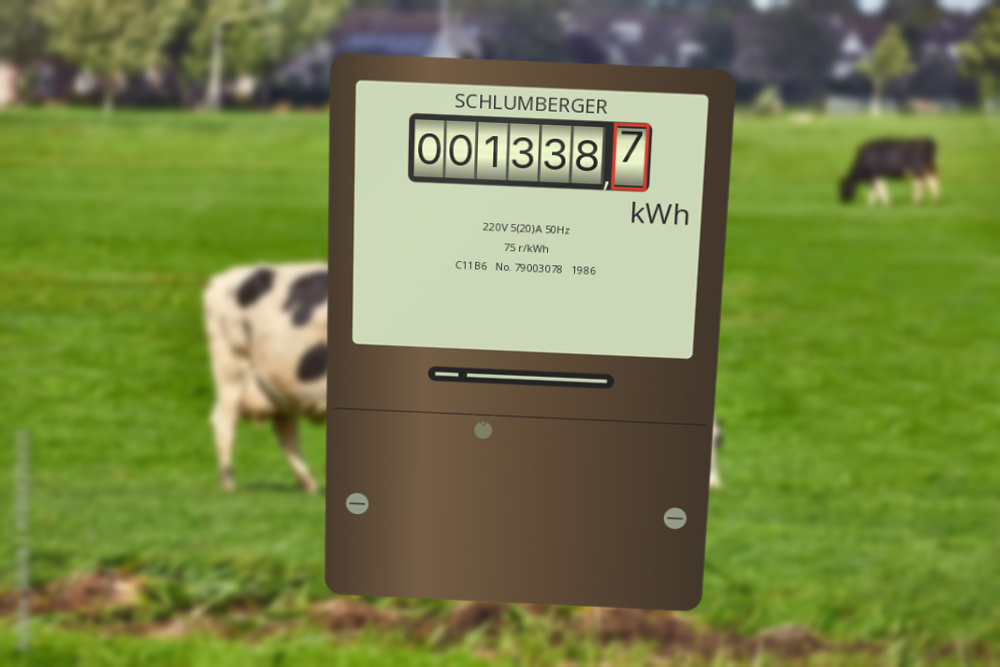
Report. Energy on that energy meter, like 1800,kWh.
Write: 1338.7,kWh
